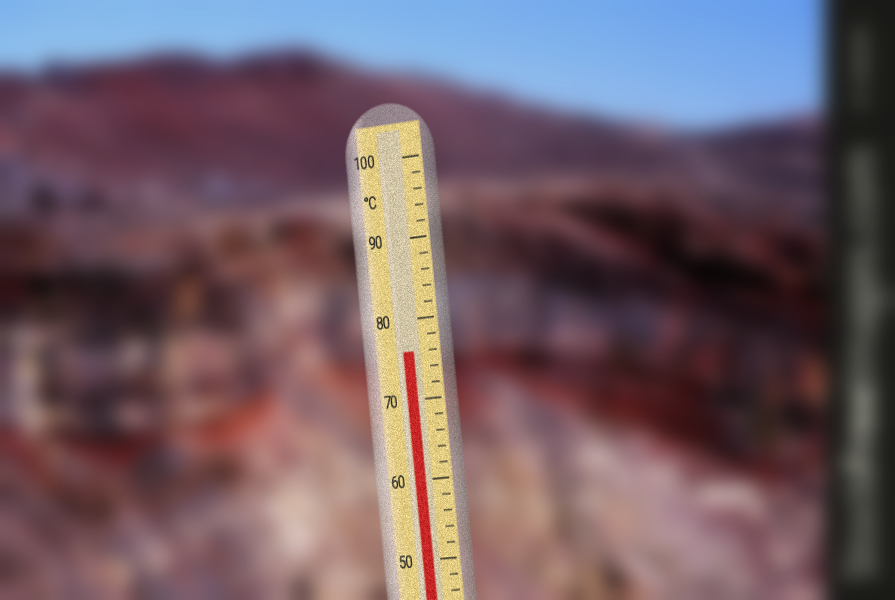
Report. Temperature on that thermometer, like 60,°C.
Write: 76,°C
